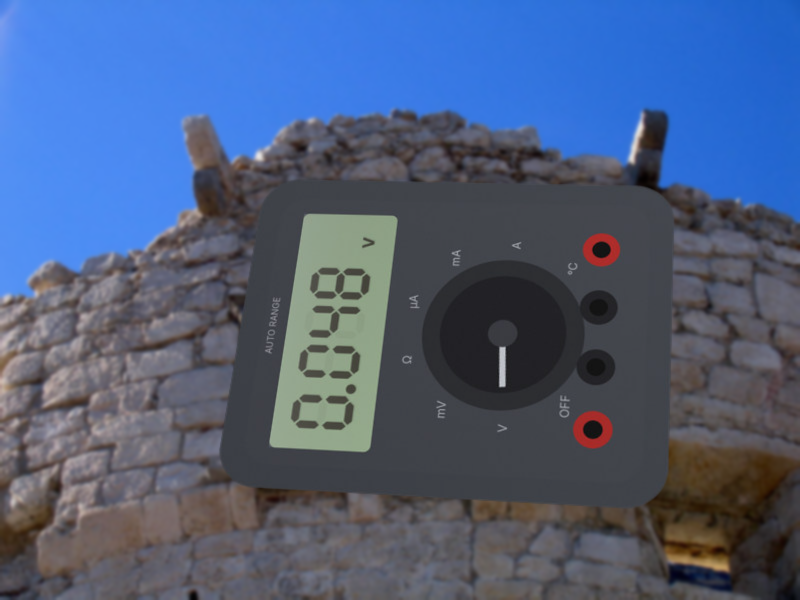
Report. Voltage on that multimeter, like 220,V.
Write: 0.048,V
